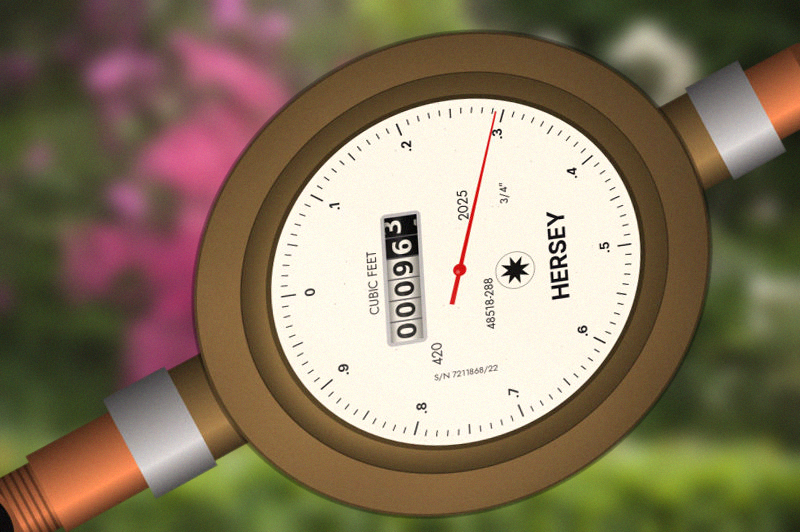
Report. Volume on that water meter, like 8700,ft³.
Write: 963.29,ft³
